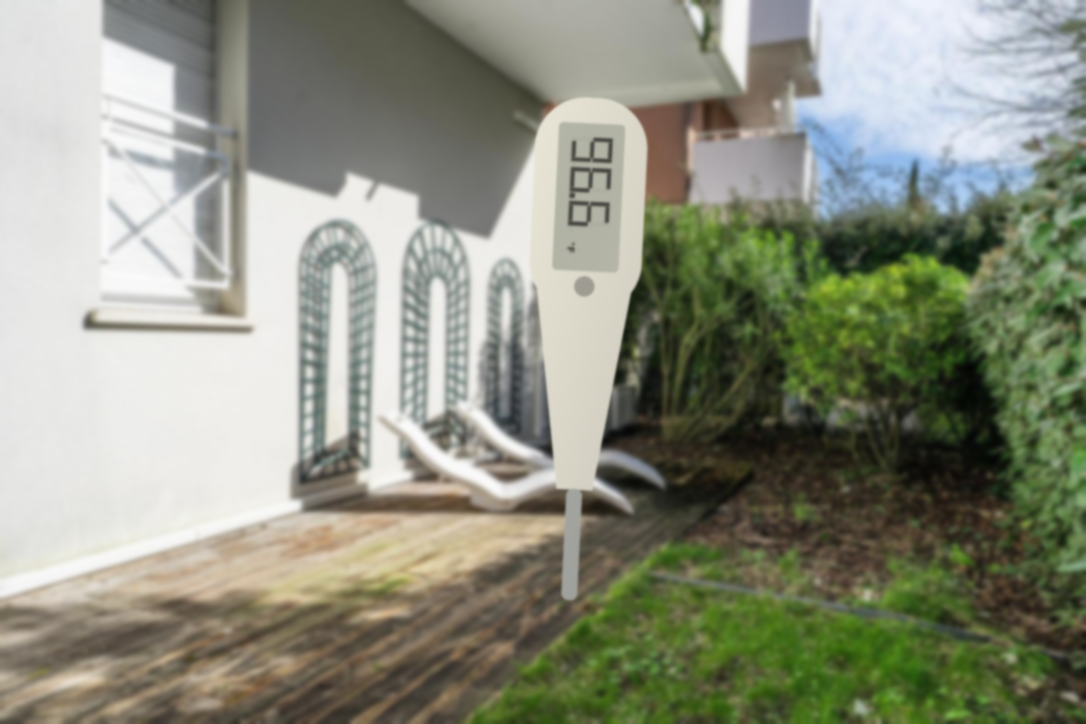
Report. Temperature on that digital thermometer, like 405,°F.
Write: 96.6,°F
